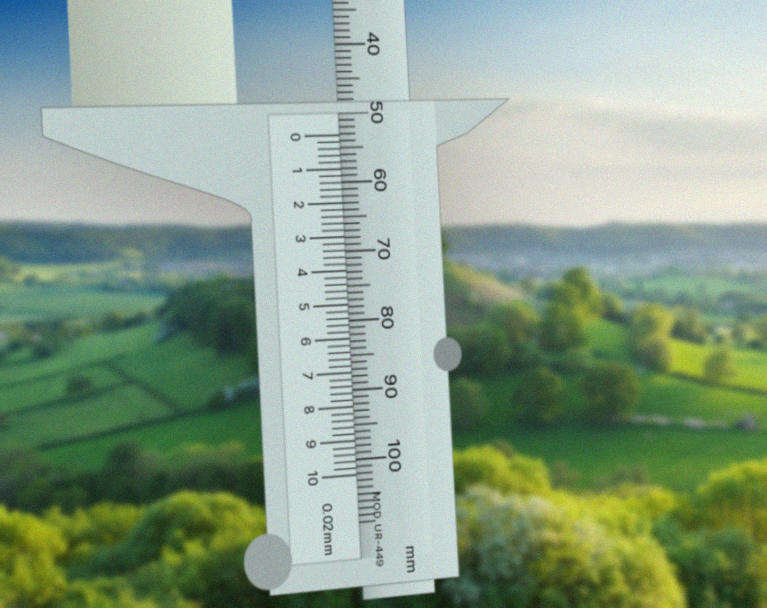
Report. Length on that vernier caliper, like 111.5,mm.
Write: 53.2,mm
